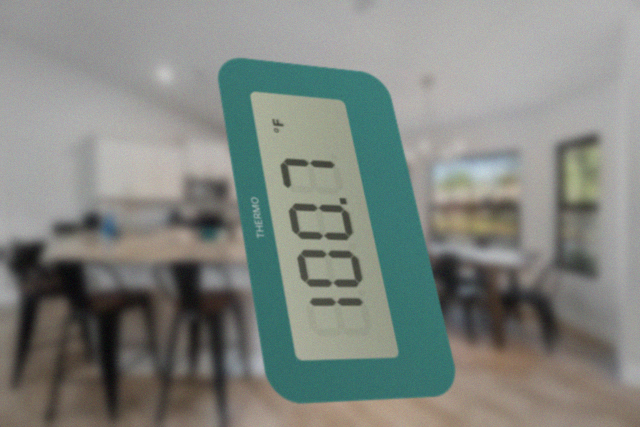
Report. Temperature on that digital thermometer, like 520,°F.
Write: 100.7,°F
